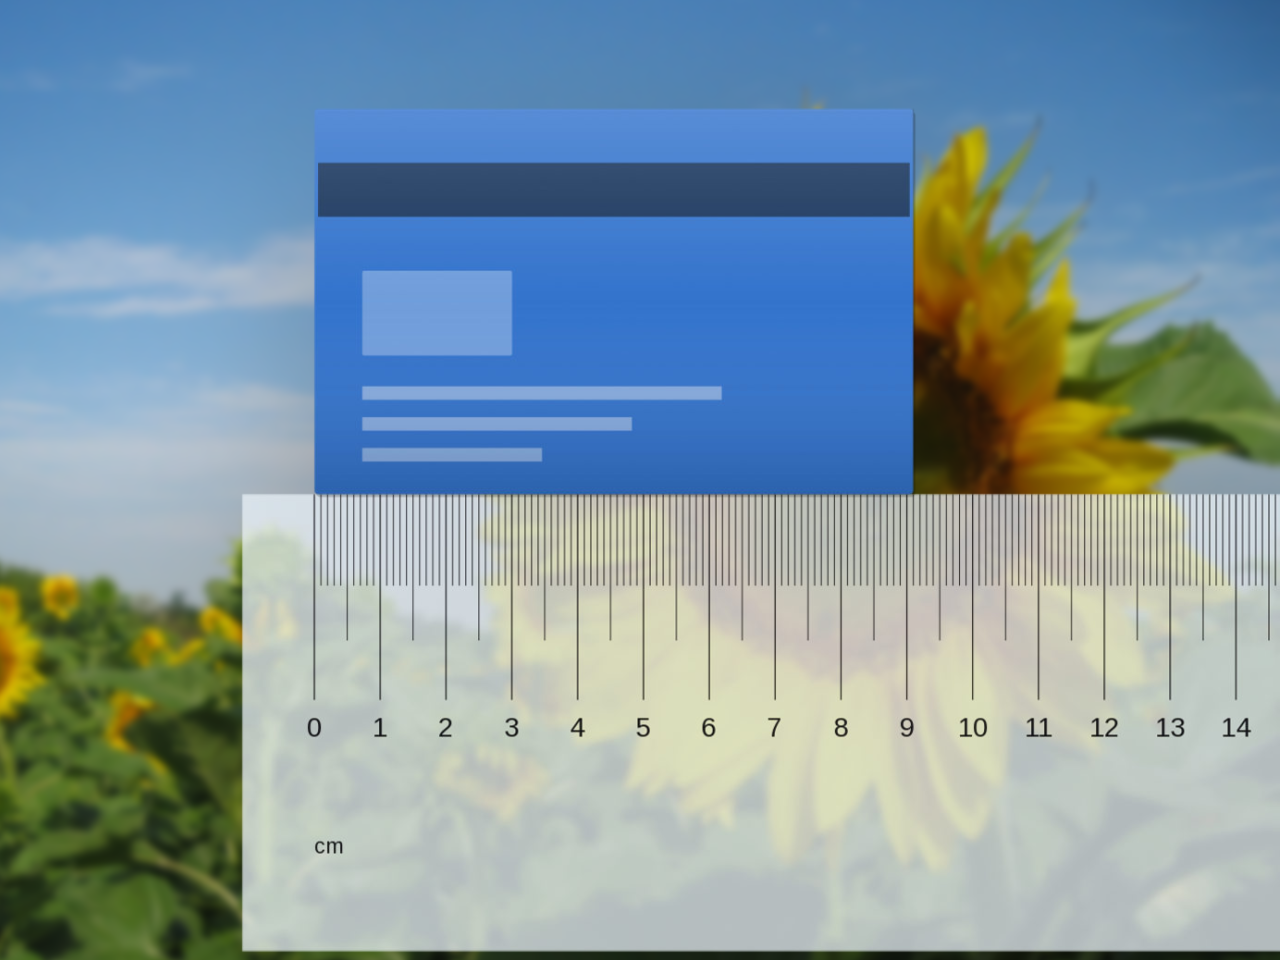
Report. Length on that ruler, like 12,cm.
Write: 9.1,cm
